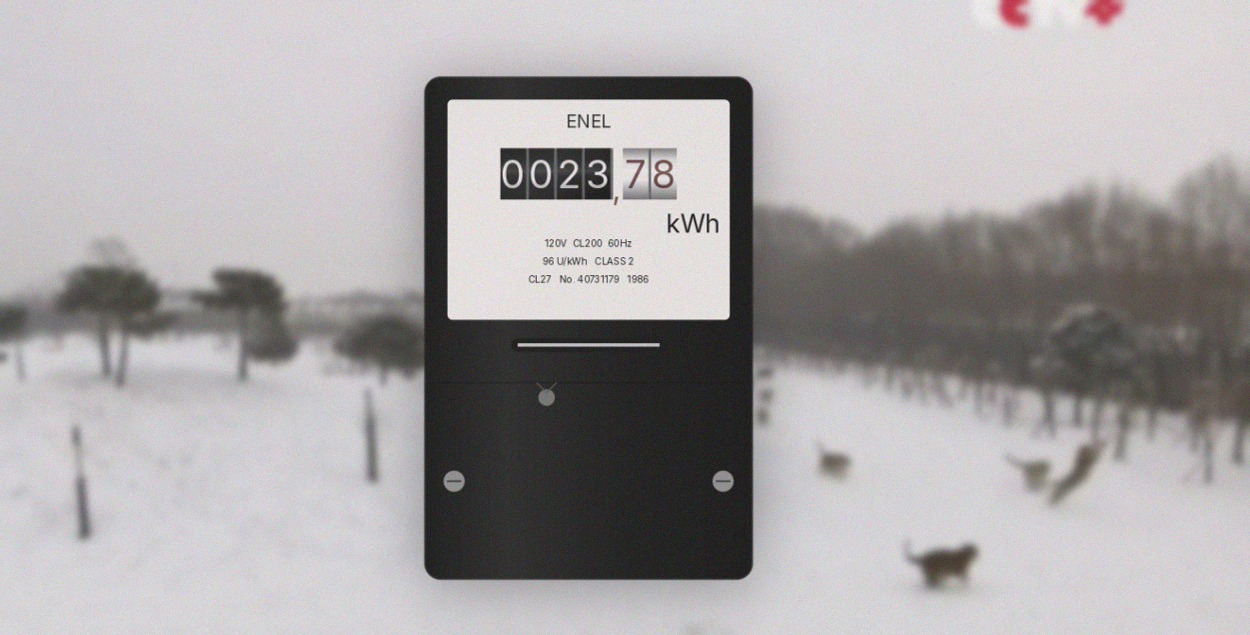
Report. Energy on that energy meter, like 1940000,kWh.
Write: 23.78,kWh
